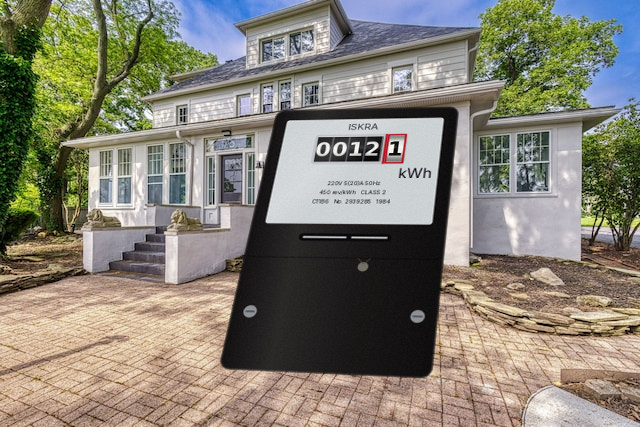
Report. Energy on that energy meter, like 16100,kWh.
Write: 12.1,kWh
